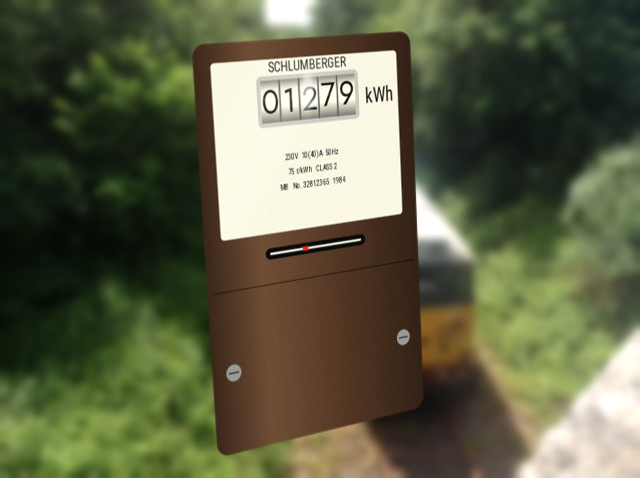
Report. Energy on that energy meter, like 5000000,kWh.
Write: 1279,kWh
